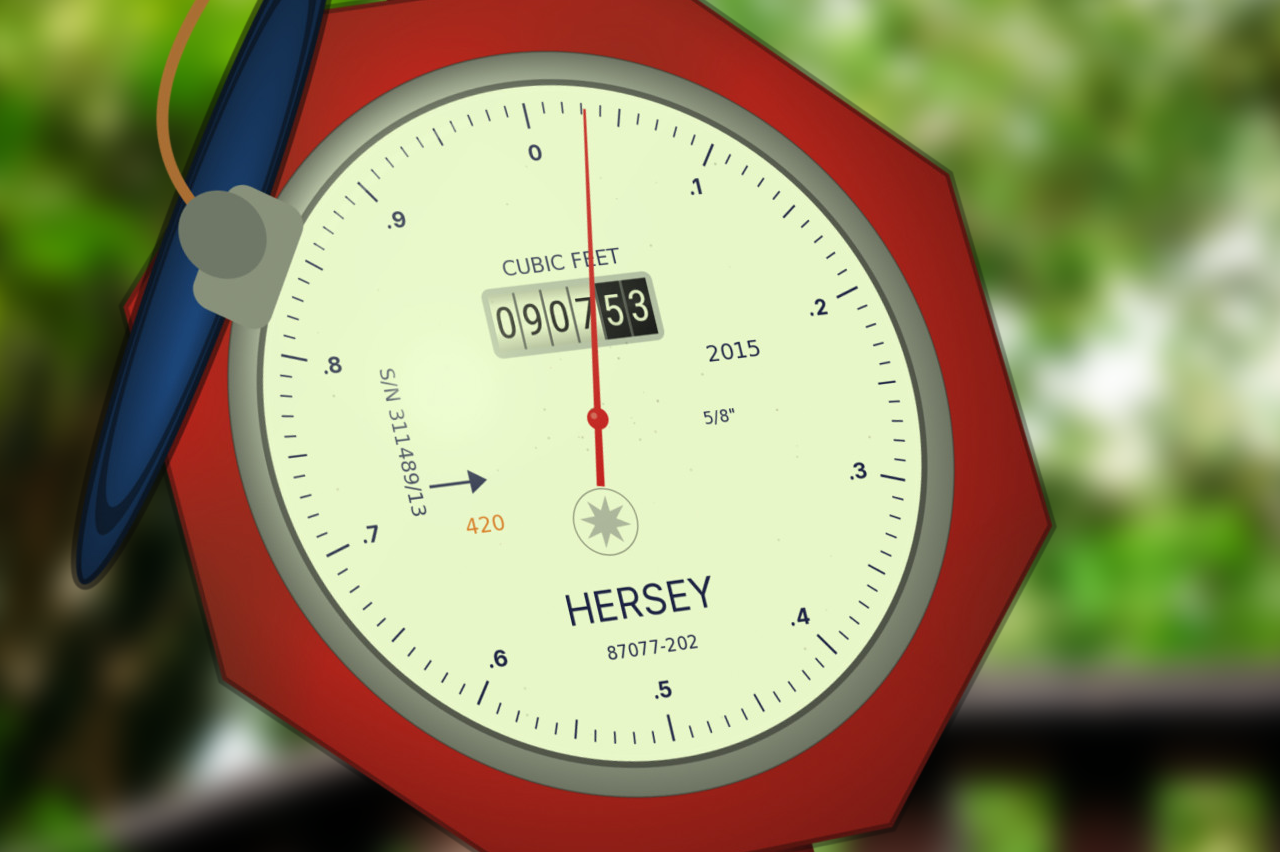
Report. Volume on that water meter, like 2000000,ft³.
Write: 90753.03,ft³
